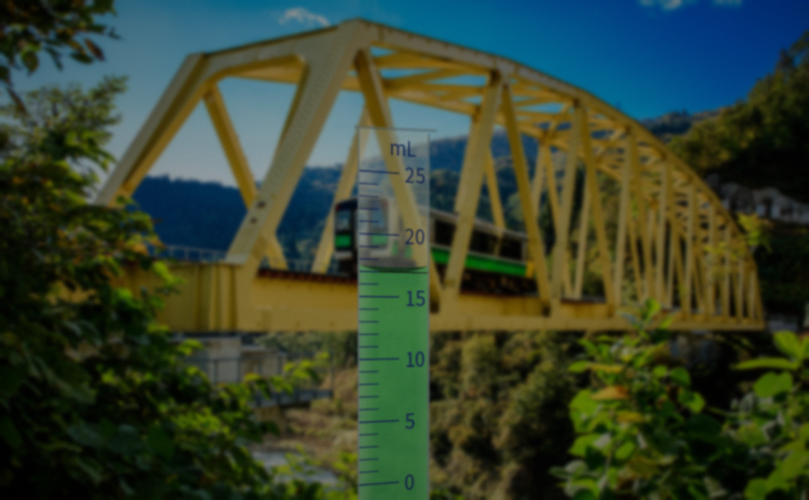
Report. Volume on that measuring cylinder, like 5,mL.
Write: 17,mL
